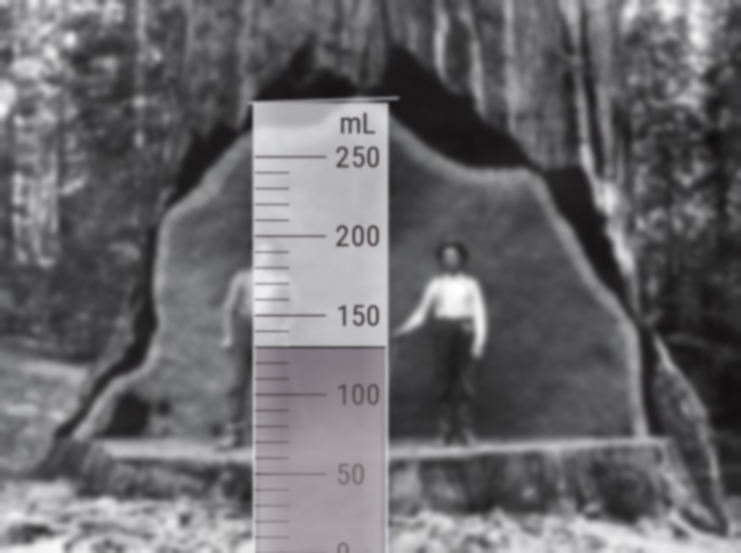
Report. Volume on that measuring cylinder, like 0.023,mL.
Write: 130,mL
